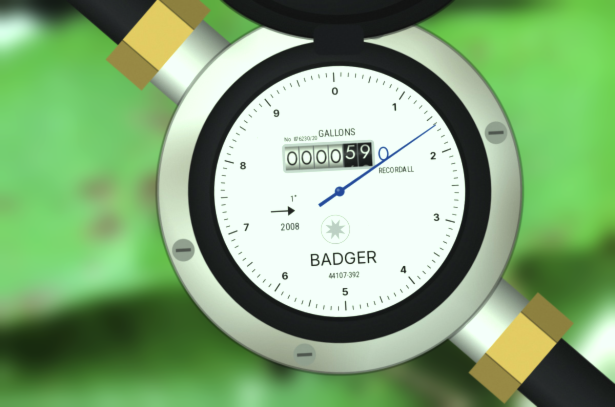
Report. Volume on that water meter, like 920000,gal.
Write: 591.6,gal
